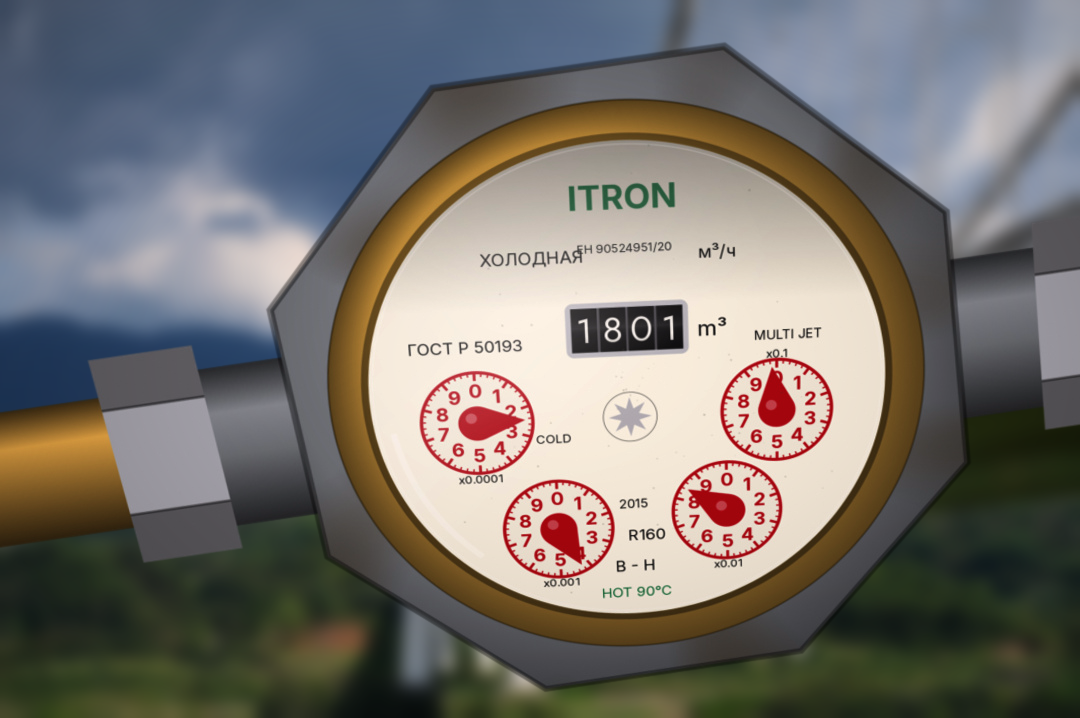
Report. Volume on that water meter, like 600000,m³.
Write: 1800.9842,m³
